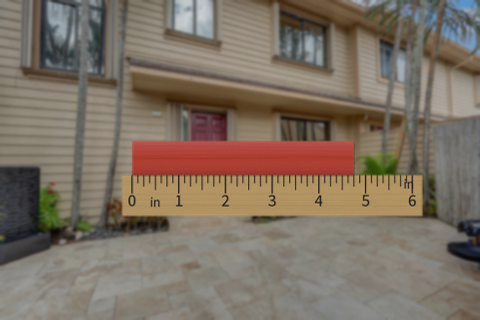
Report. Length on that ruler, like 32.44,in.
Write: 4.75,in
